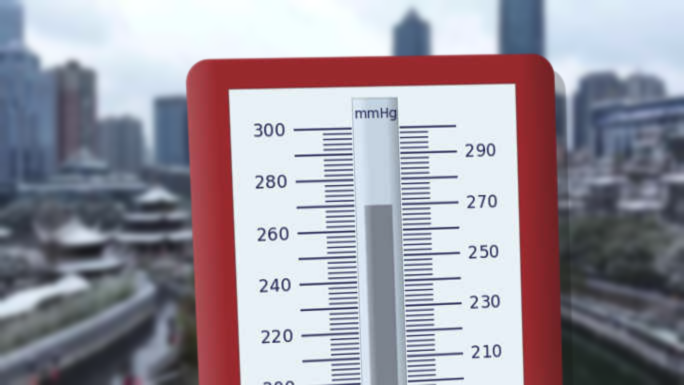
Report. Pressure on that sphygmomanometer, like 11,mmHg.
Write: 270,mmHg
